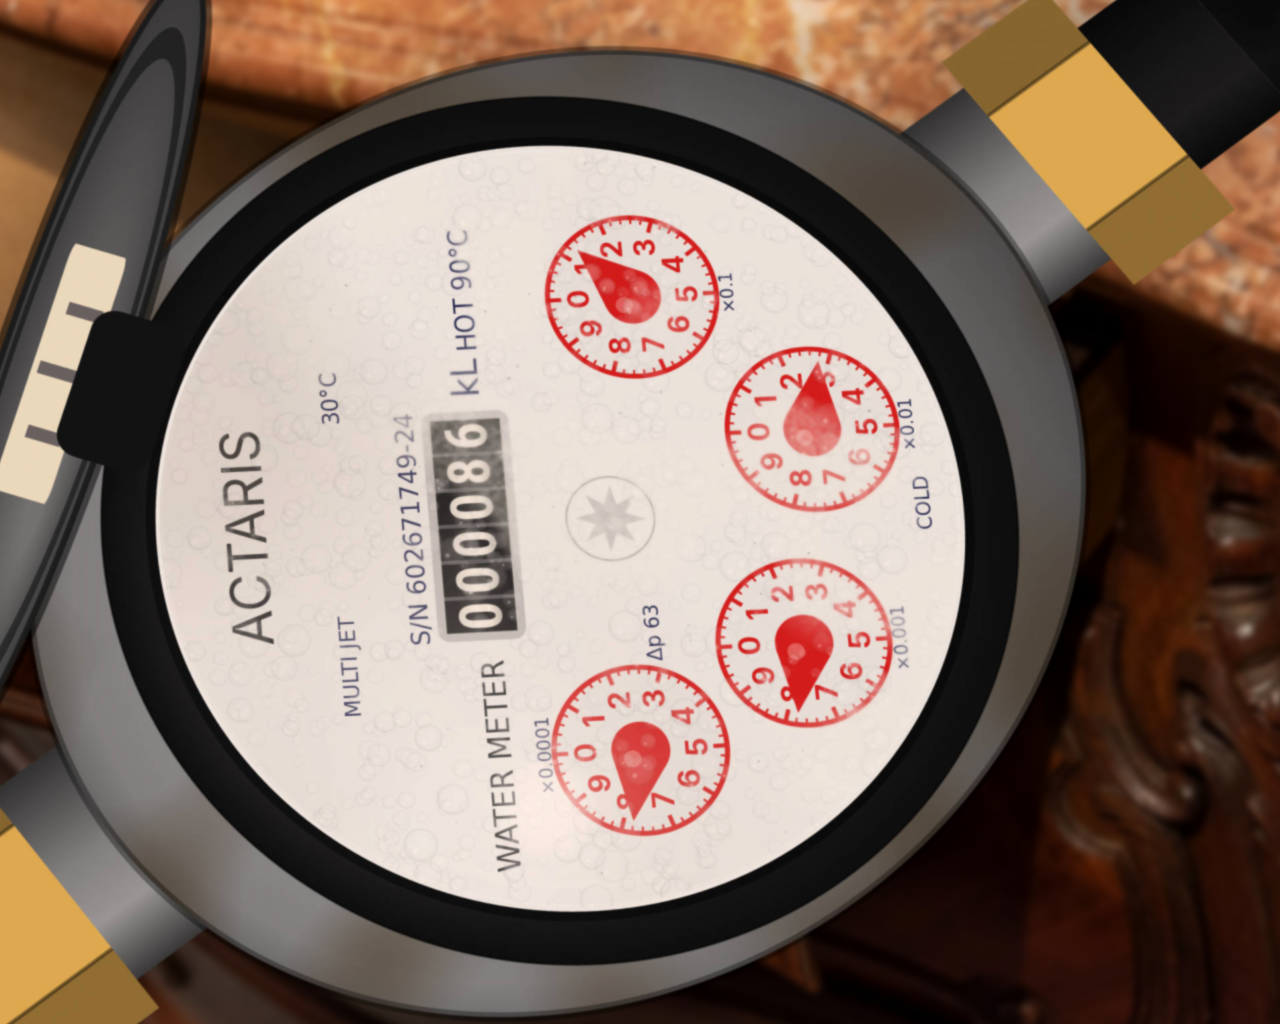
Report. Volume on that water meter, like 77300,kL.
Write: 86.1277,kL
